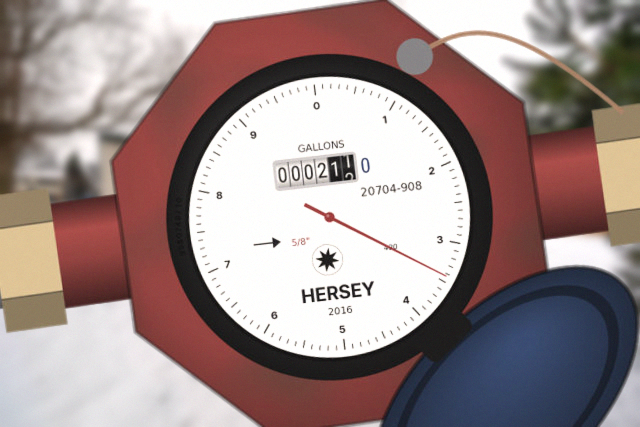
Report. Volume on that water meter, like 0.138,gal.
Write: 2113.4,gal
